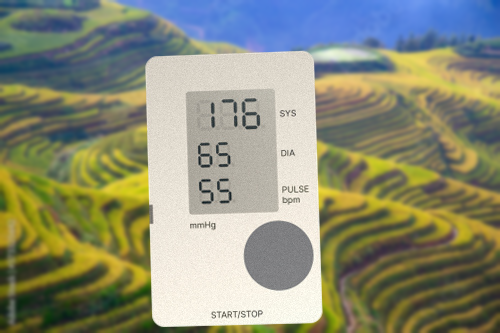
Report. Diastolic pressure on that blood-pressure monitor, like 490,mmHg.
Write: 65,mmHg
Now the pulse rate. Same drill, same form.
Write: 55,bpm
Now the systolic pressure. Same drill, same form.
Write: 176,mmHg
